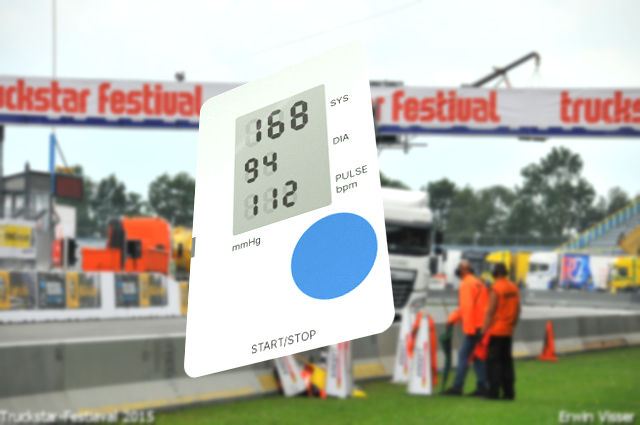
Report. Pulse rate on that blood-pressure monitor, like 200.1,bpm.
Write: 112,bpm
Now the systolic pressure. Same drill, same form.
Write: 168,mmHg
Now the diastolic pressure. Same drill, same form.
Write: 94,mmHg
